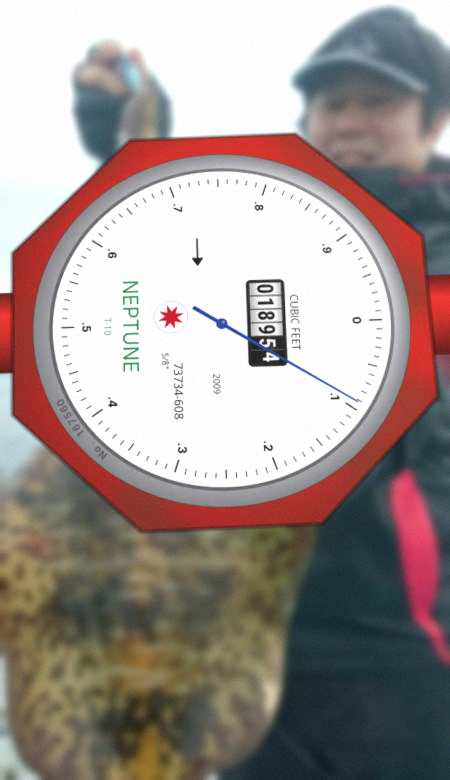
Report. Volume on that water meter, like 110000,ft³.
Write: 18954.09,ft³
